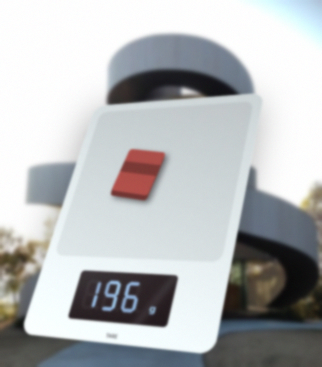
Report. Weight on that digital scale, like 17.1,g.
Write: 196,g
